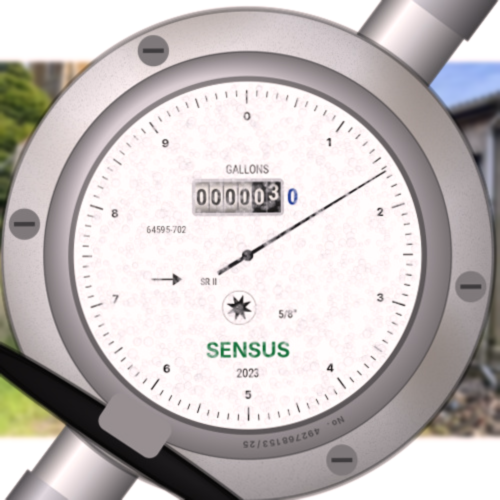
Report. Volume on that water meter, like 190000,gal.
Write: 31.6,gal
